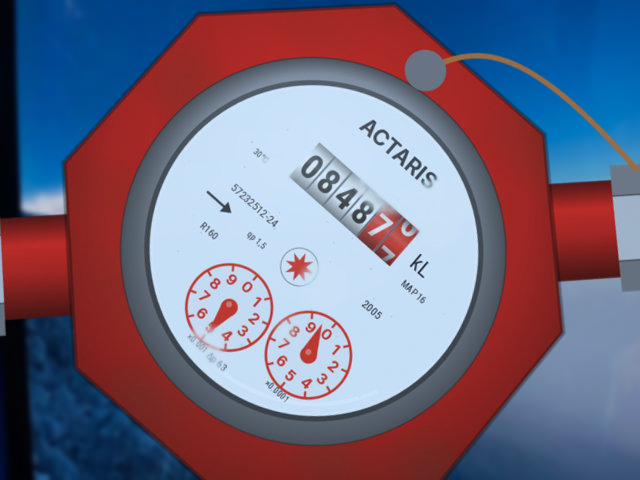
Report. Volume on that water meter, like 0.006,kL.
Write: 848.7649,kL
